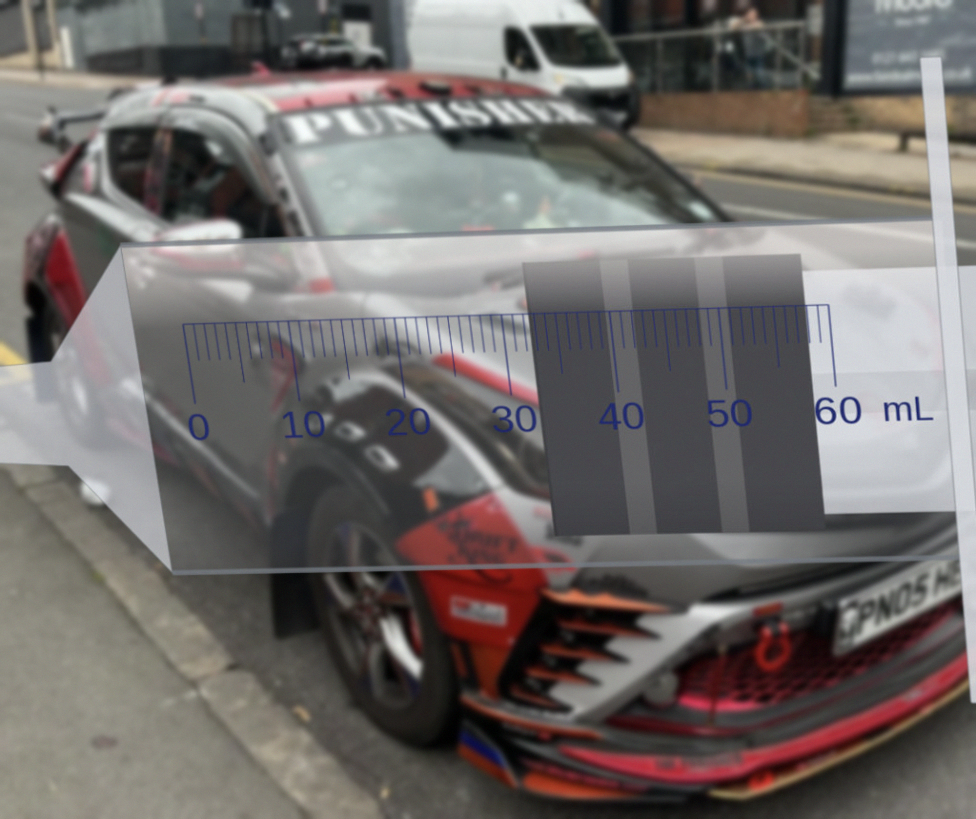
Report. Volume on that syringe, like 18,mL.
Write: 32.5,mL
